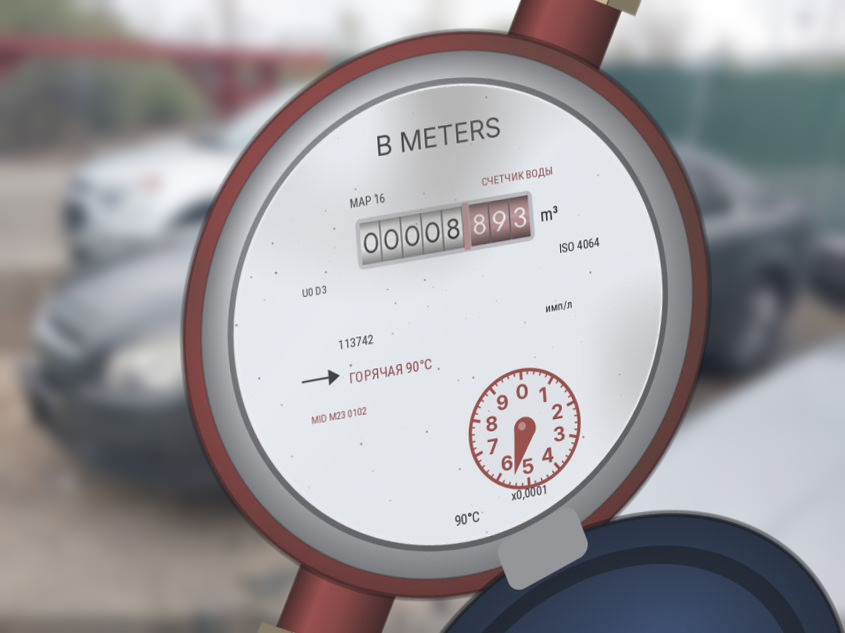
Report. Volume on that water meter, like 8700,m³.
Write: 8.8935,m³
